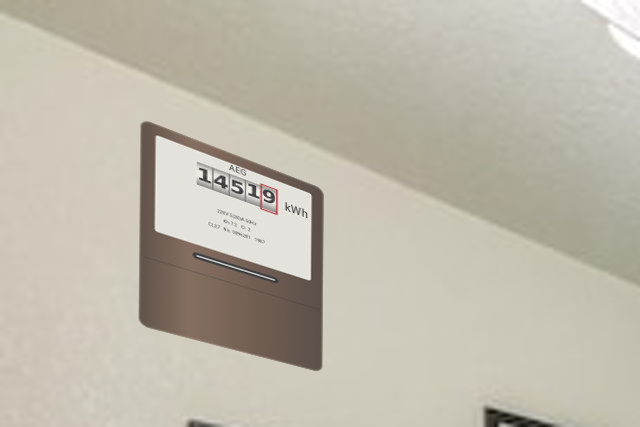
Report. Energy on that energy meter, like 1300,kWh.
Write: 1451.9,kWh
